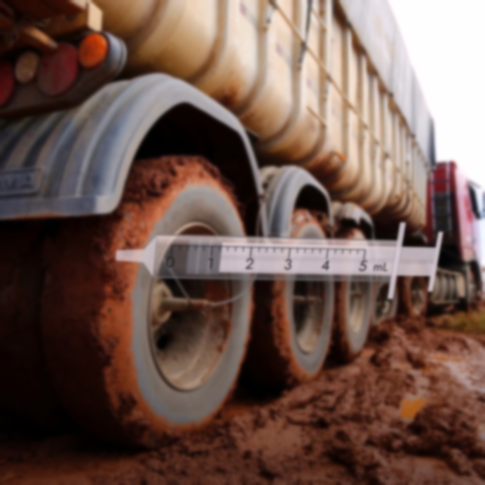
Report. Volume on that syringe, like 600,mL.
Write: 0.4,mL
